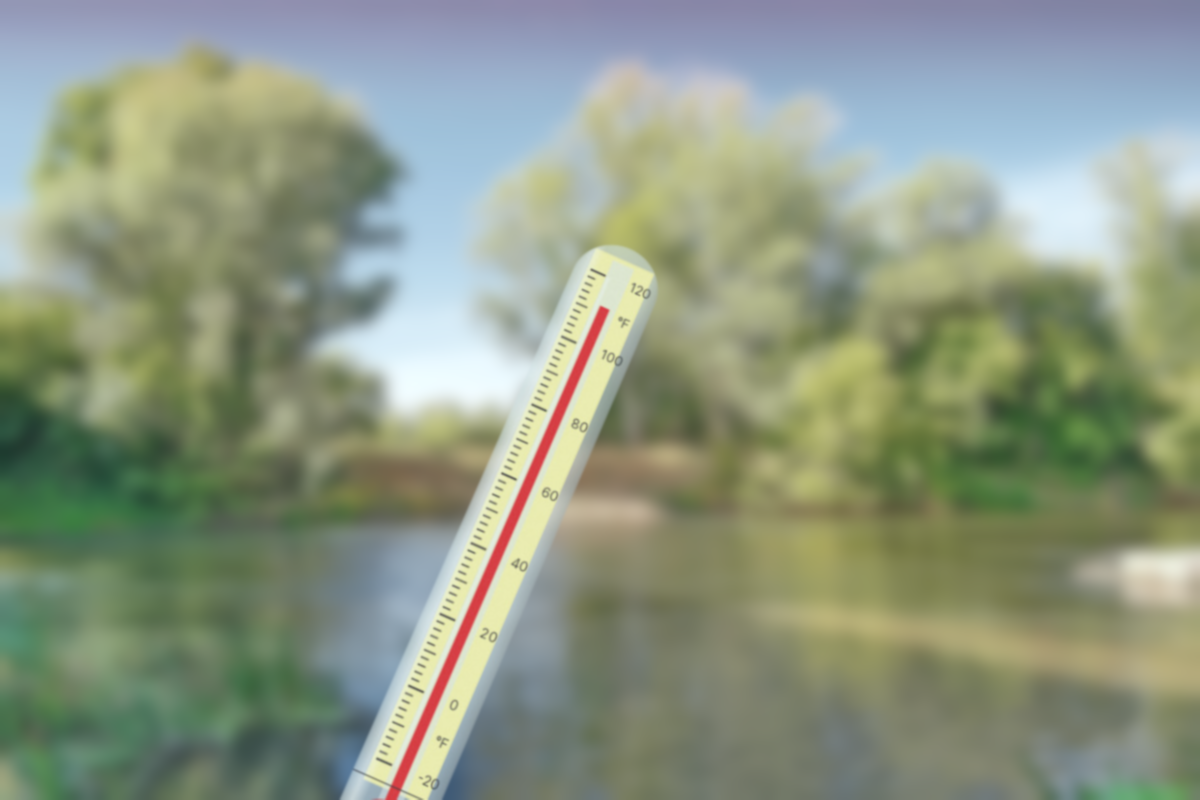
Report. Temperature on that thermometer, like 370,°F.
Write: 112,°F
